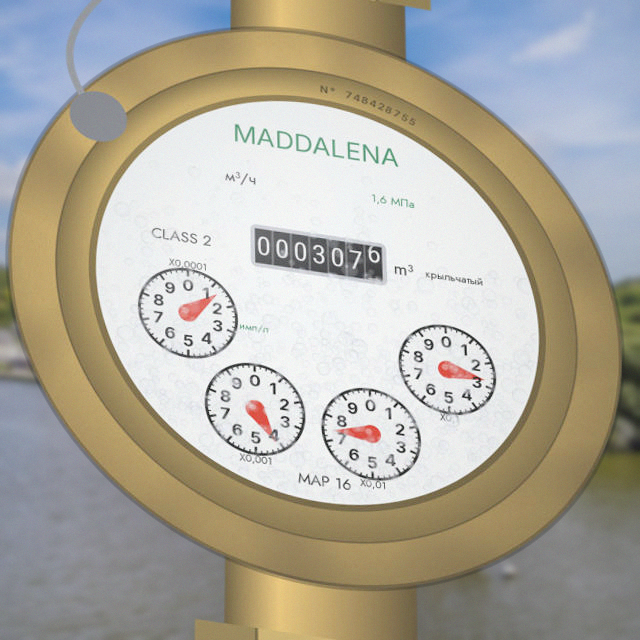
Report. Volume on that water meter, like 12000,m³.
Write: 3076.2741,m³
